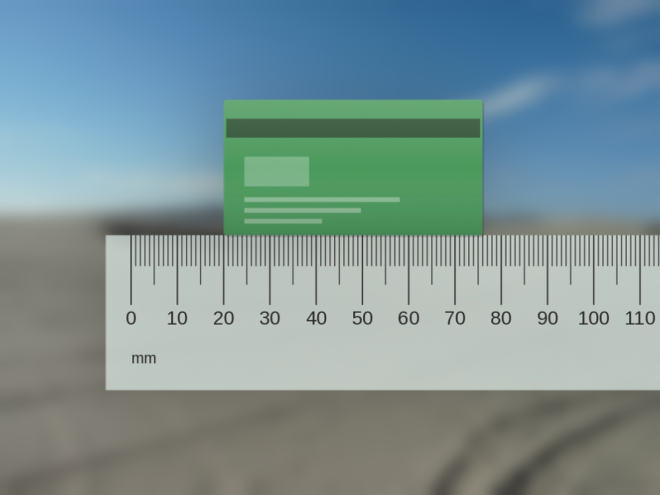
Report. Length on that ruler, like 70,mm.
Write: 56,mm
